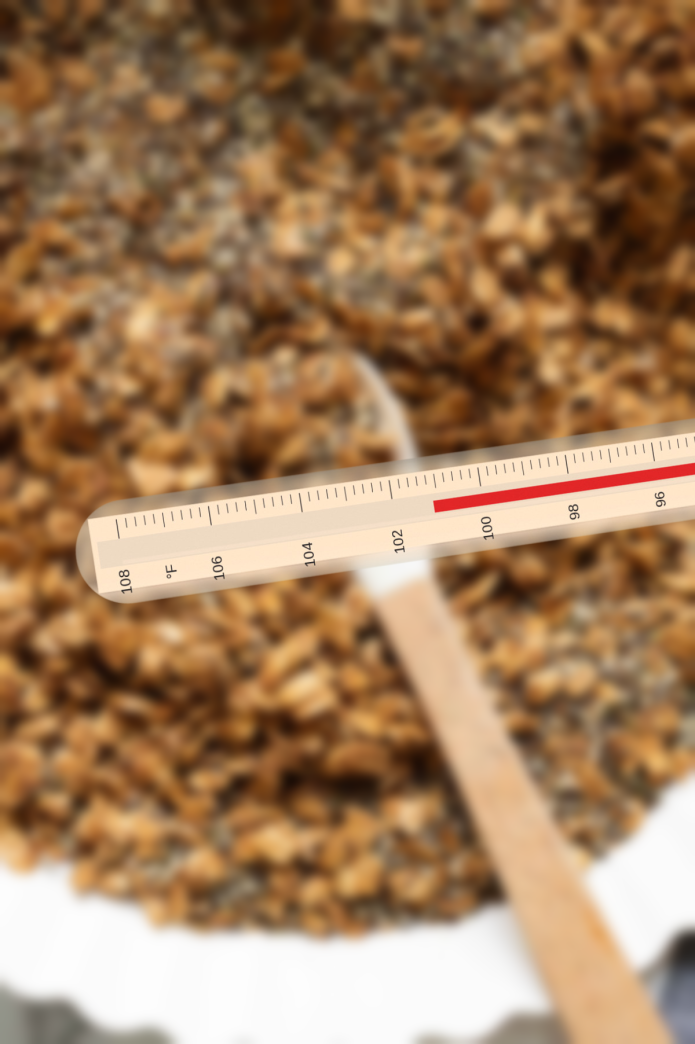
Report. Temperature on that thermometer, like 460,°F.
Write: 101.1,°F
